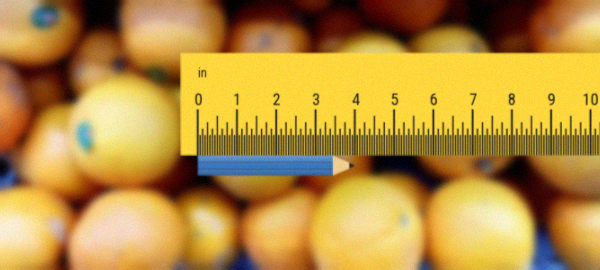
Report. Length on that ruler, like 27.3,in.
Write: 4,in
